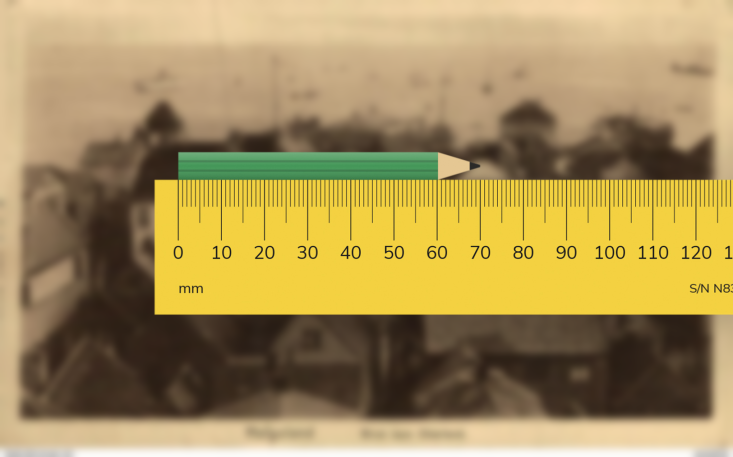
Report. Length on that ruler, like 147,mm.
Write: 70,mm
